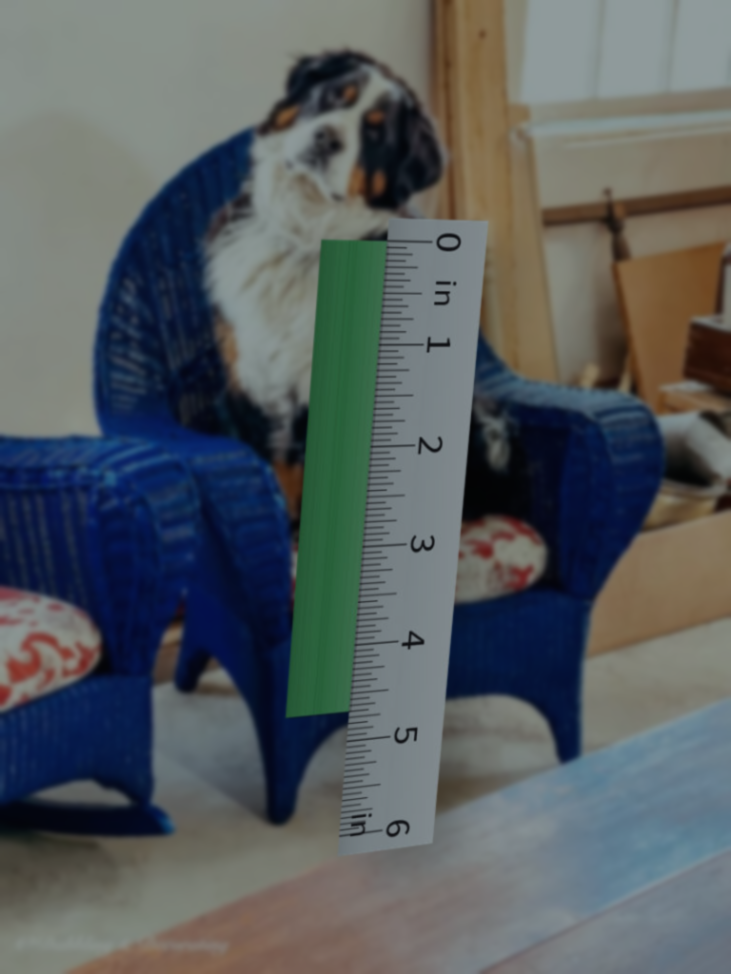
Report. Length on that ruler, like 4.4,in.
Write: 4.6875,in
